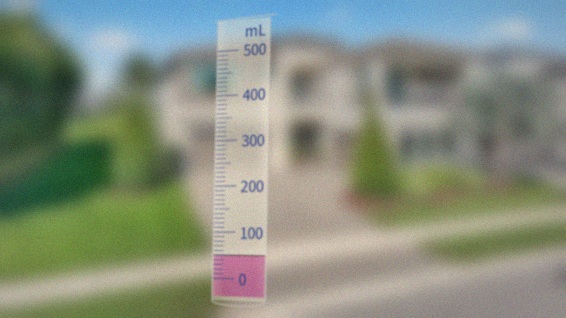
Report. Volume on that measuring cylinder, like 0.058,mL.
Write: 50,mL
